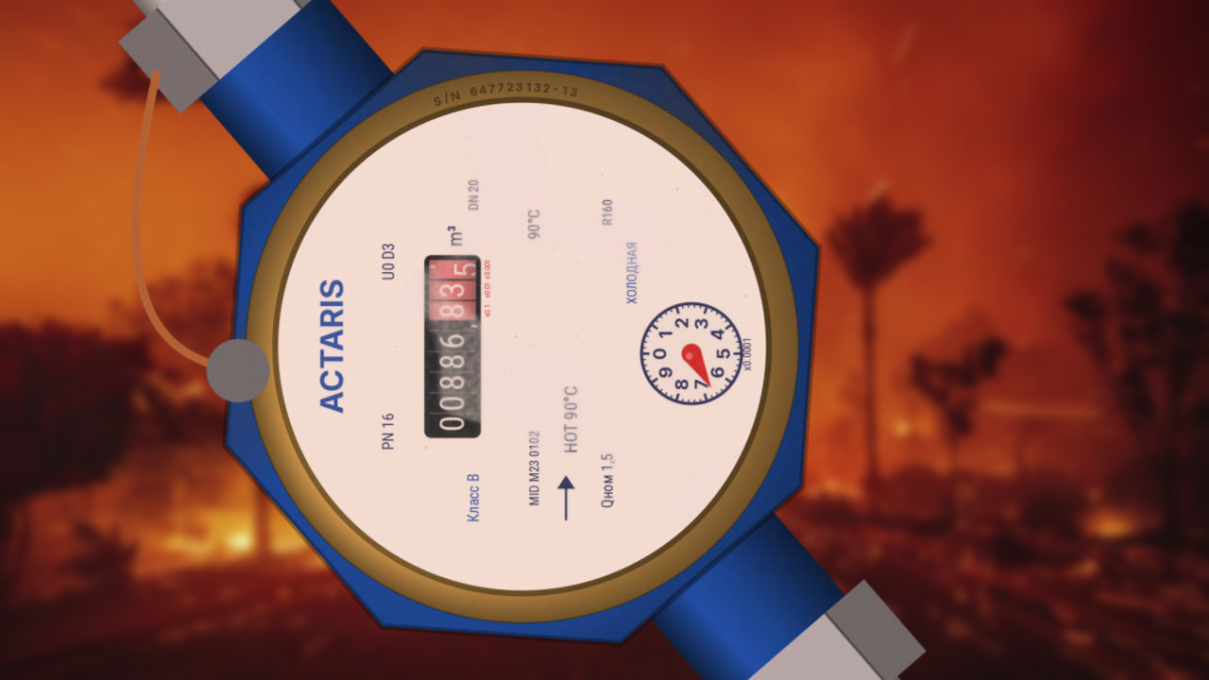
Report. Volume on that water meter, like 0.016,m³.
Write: 886.8346,m³
